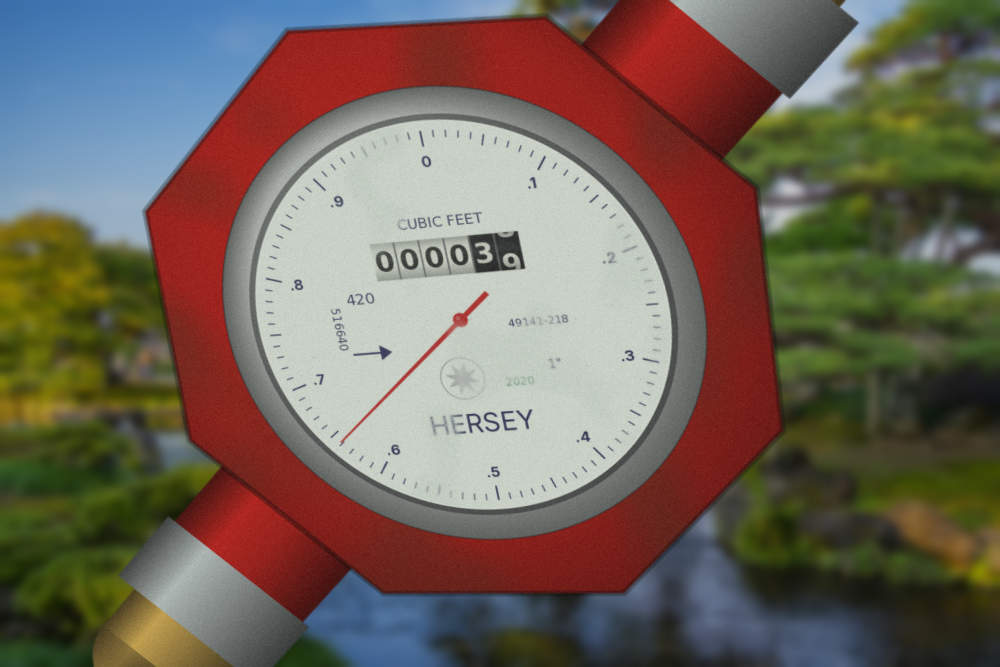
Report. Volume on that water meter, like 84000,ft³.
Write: 38.64,ft³
